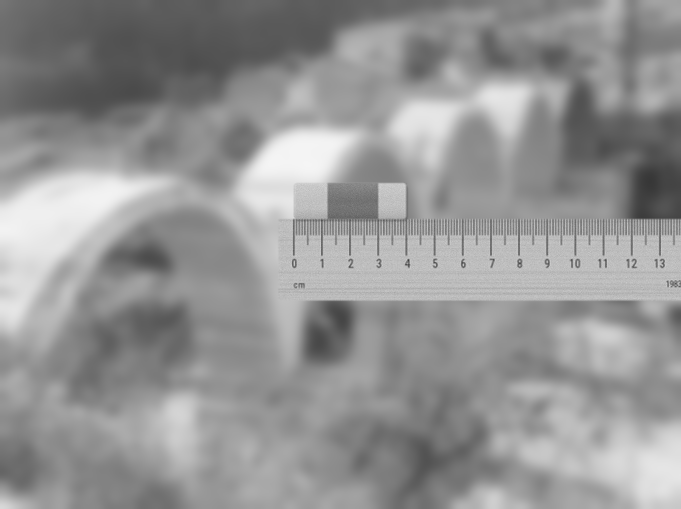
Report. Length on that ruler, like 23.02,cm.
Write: 4,cm
